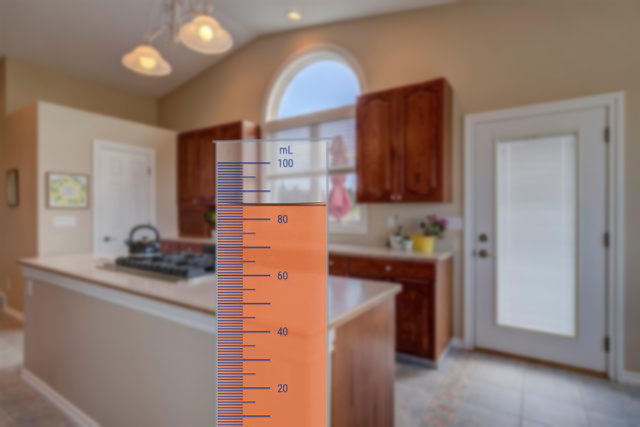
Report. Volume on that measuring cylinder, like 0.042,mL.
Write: 85,mL
